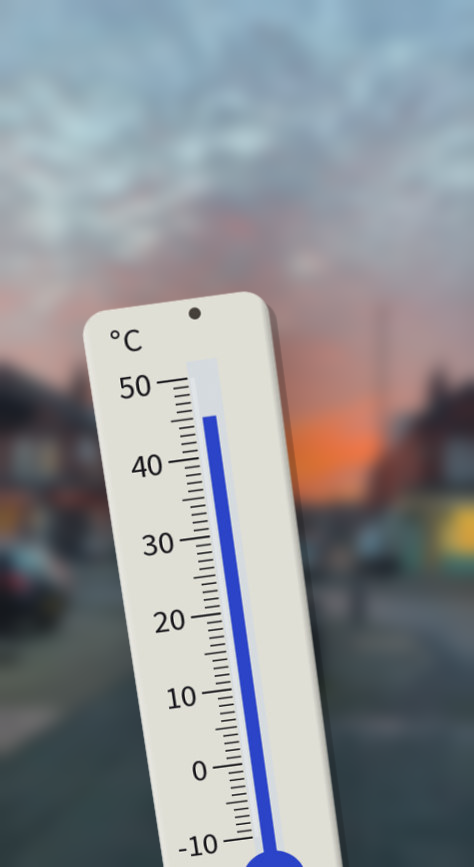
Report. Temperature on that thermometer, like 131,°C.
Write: 45,°C
